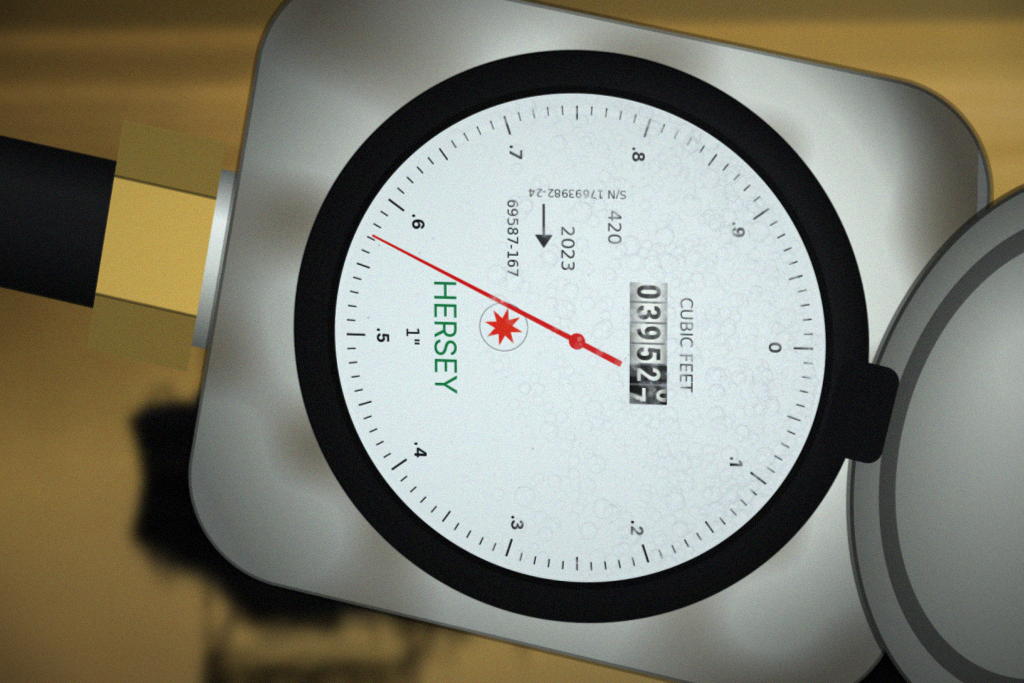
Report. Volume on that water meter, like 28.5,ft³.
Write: 39526.57,ft³
